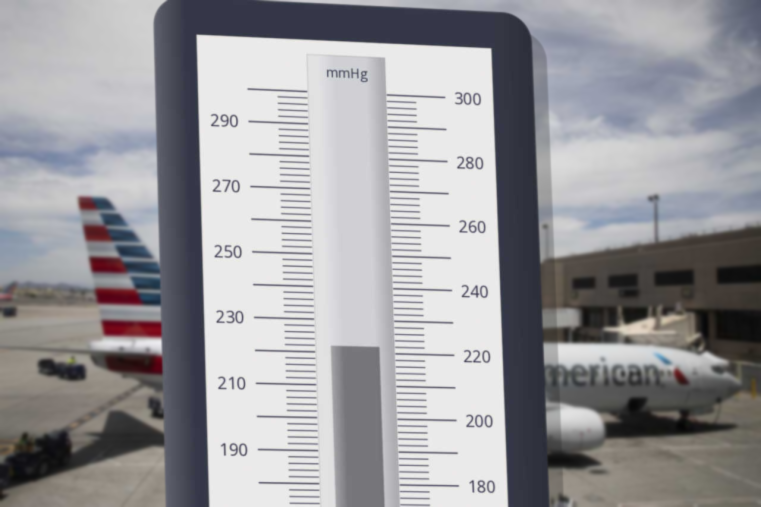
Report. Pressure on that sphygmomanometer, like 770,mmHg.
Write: 222,mmHg
